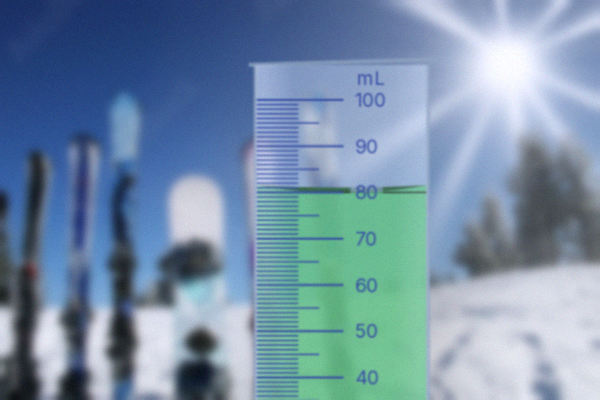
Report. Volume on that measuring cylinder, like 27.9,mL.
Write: 80,mL
